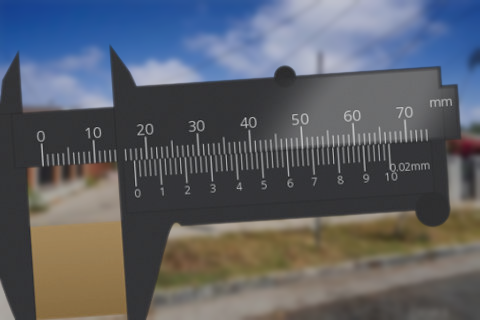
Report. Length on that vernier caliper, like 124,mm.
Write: 17.6,mm
